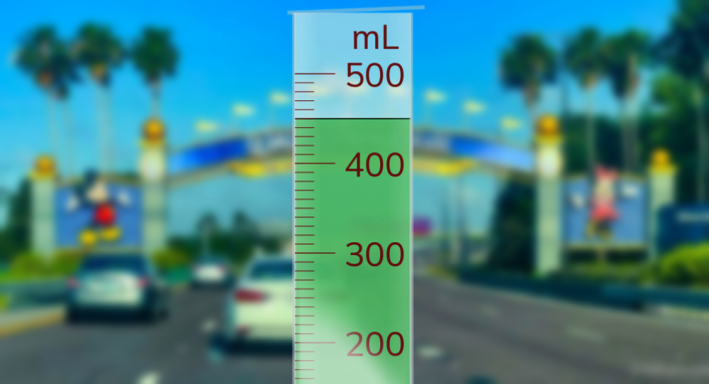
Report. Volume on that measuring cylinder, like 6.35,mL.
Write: 450,mL
